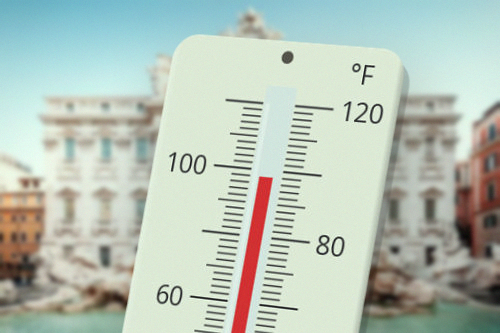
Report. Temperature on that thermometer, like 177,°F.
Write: 98,°F
